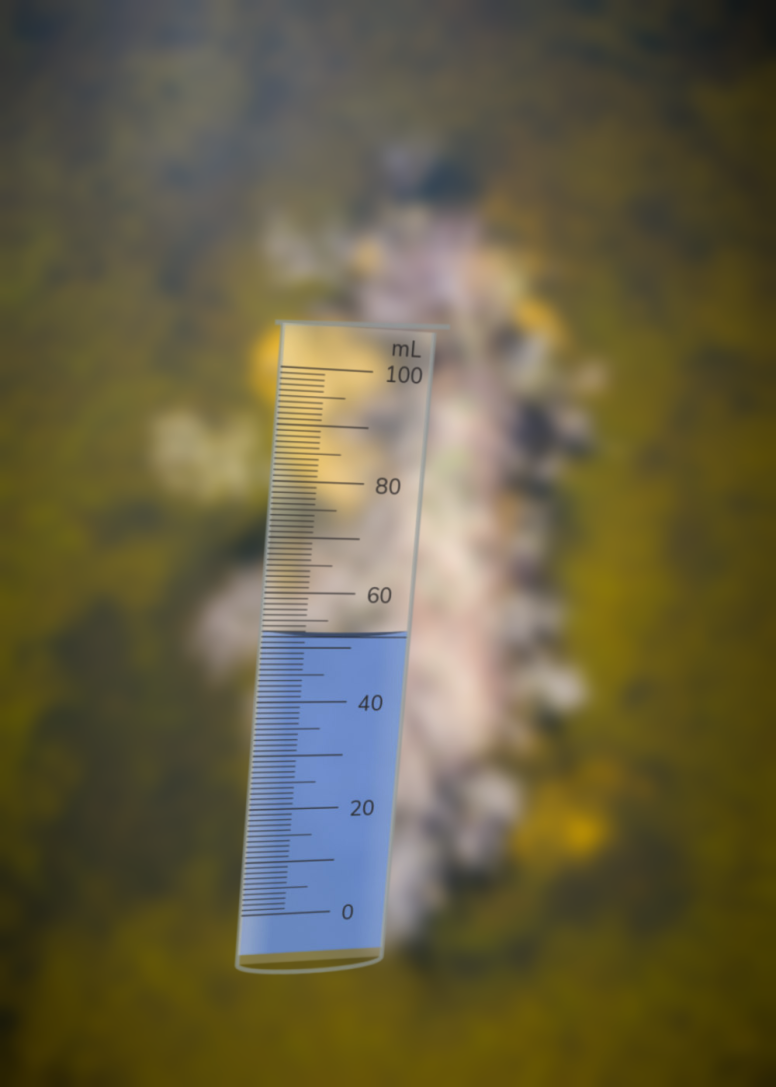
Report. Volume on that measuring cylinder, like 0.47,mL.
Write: 52,mL
